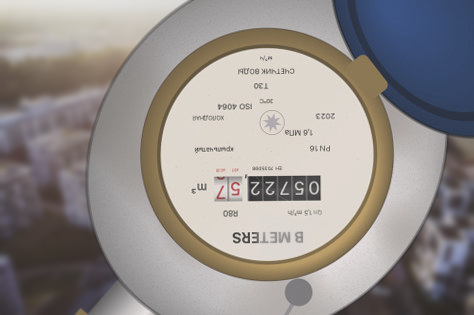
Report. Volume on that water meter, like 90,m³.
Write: 5722.57,m³
